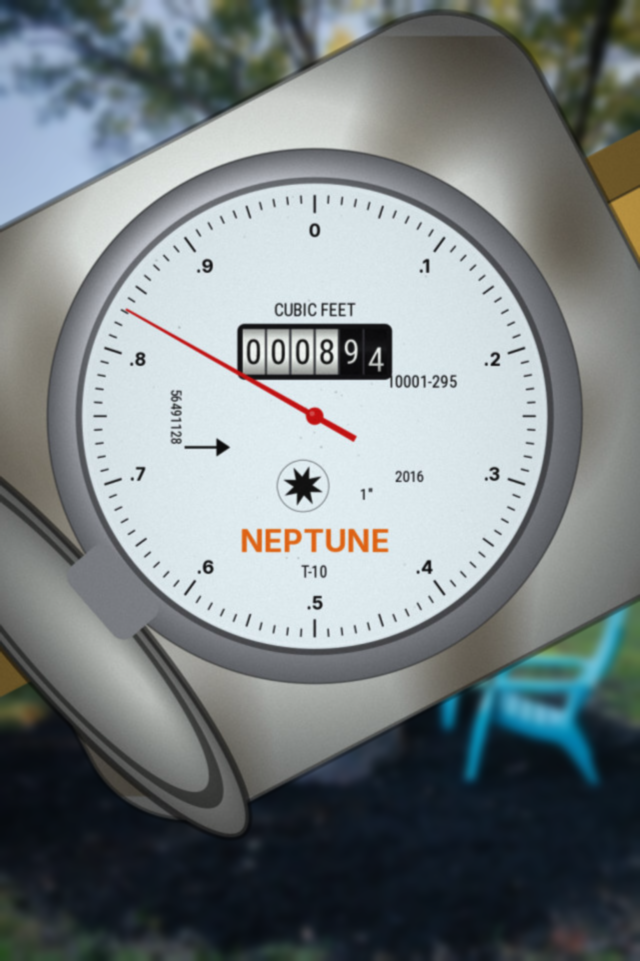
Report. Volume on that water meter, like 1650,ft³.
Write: 893.83,ft³
